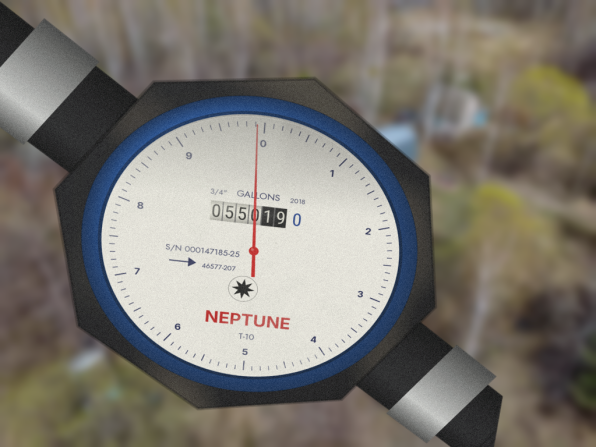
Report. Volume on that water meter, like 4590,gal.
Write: 550189.9,gal
